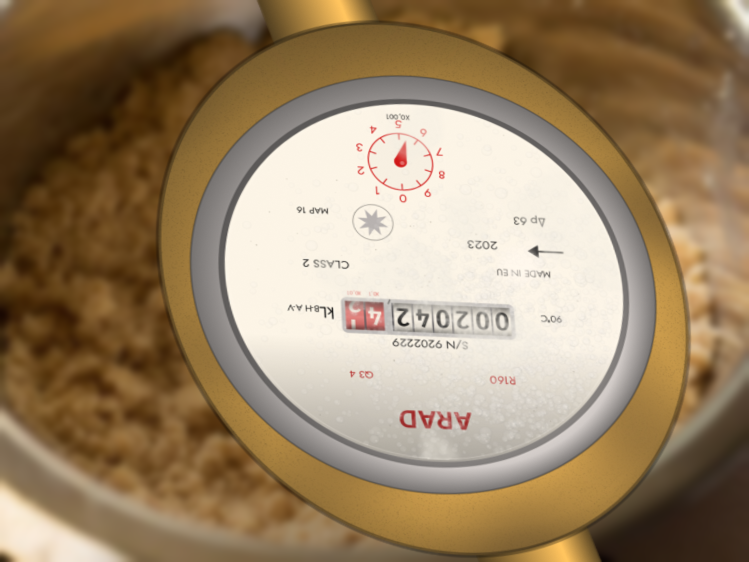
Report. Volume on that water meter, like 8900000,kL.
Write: 2042.415,kL
